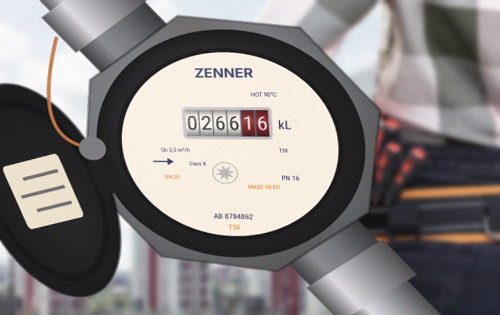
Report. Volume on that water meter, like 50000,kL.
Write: 266.16,kL
